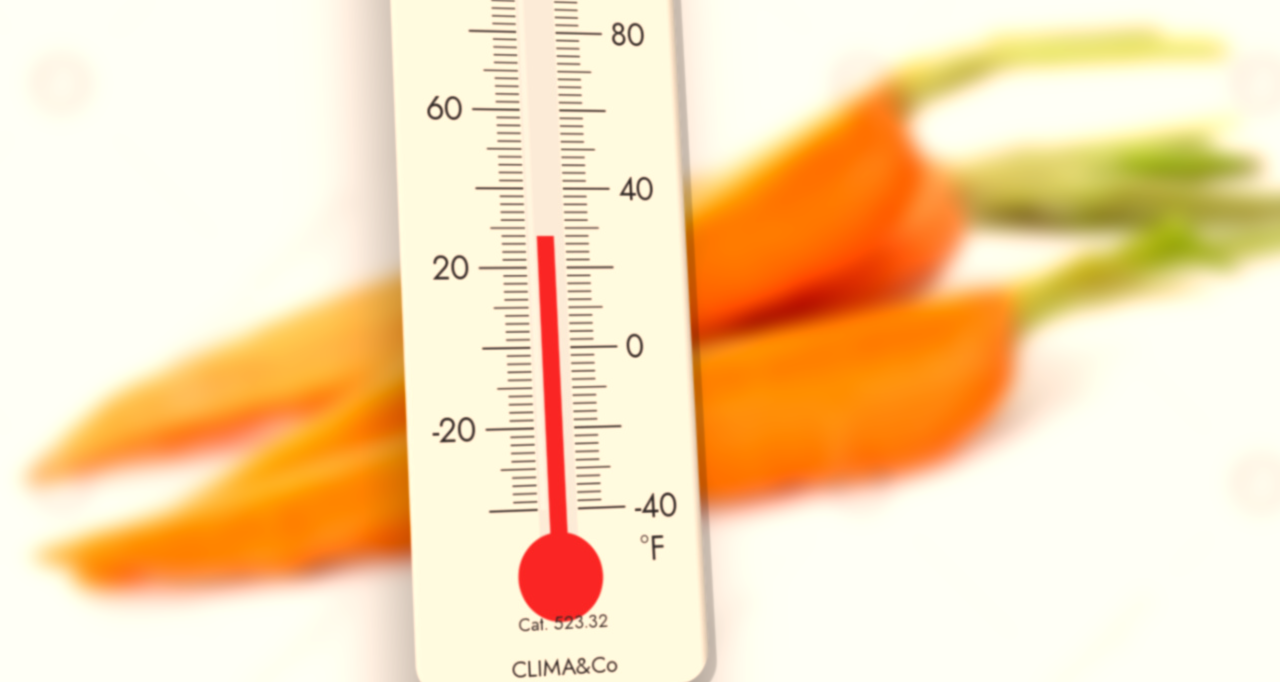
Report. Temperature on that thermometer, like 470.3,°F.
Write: 28,°F
